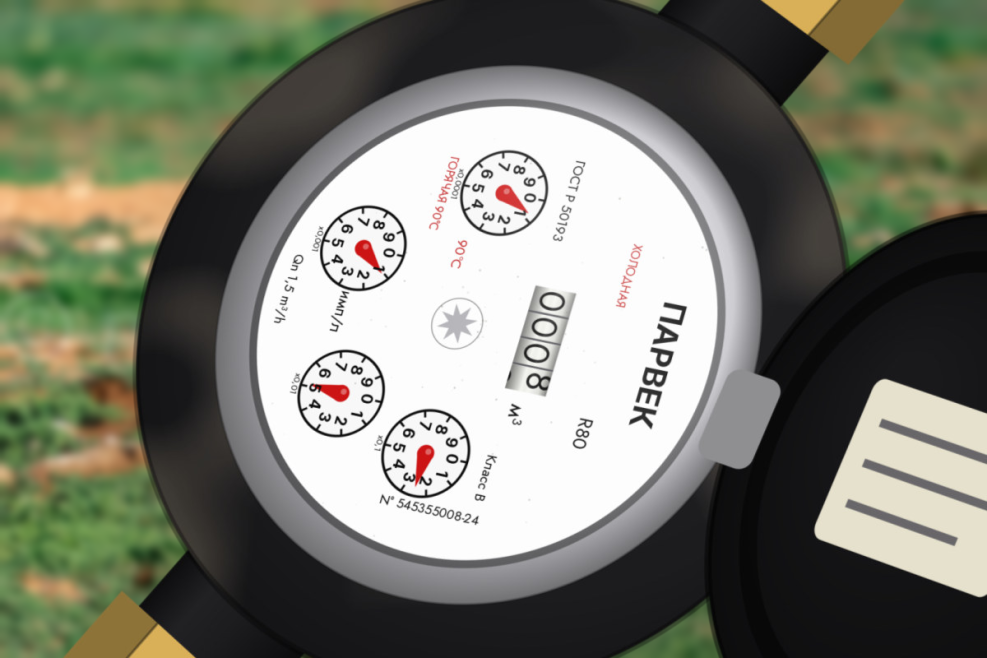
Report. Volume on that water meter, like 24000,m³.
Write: 8.2510,m³
